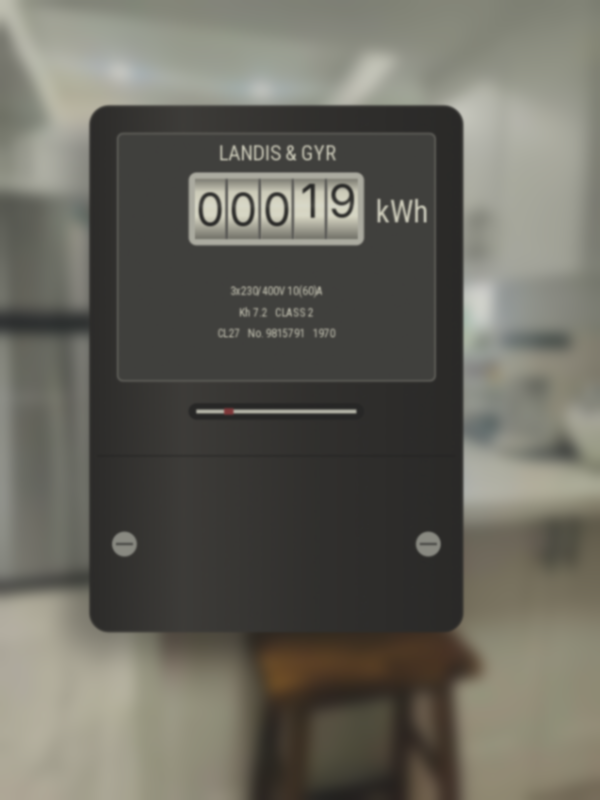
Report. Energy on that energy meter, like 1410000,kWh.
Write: 19,kWh
